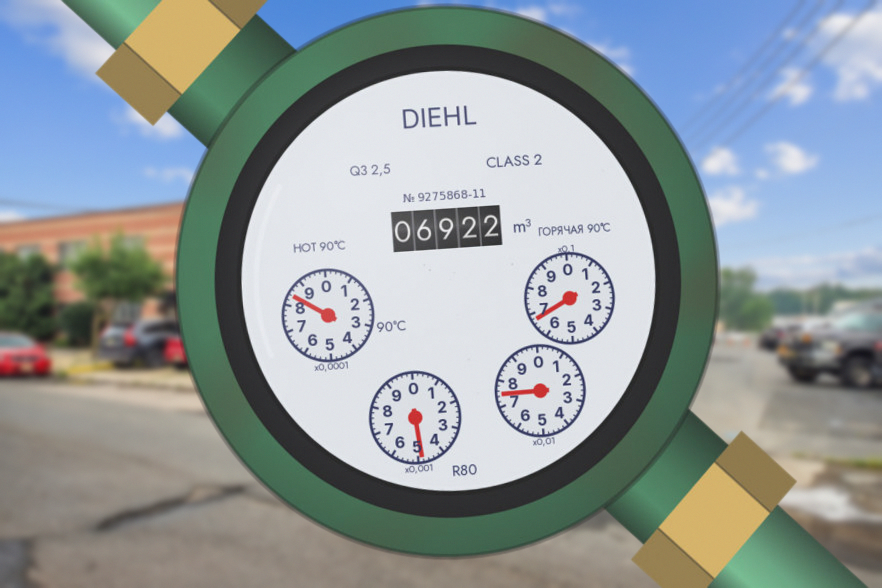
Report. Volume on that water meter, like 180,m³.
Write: 6922.6748,m³
